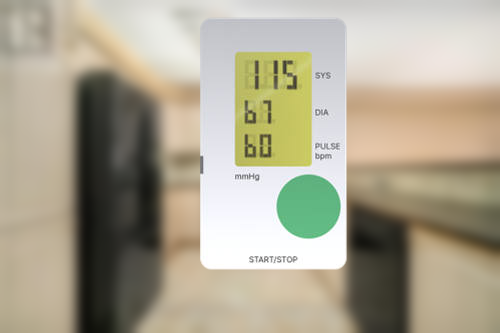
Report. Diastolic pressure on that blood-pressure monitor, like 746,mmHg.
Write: 67,mmHg
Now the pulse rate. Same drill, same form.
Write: 60,bpm
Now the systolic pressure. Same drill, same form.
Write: 115,mmHg
